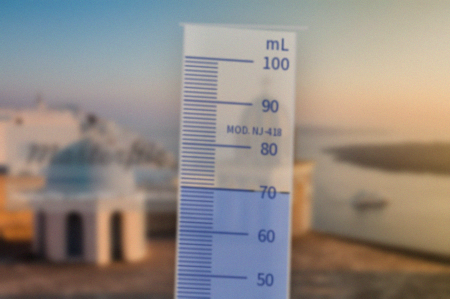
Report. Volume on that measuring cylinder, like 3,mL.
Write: 70,mL
